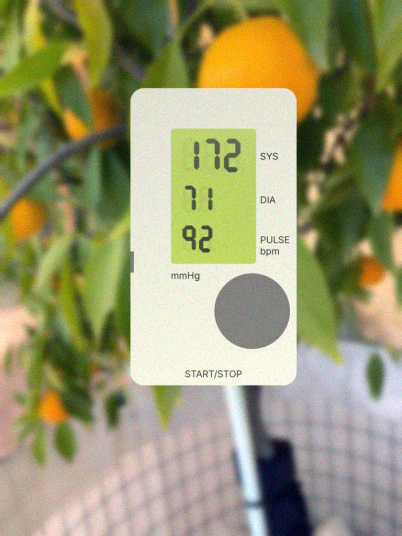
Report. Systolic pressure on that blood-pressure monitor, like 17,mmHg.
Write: 172,mmHg
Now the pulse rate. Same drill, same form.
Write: 92,bpm
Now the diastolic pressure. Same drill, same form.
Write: 71,mmHg
